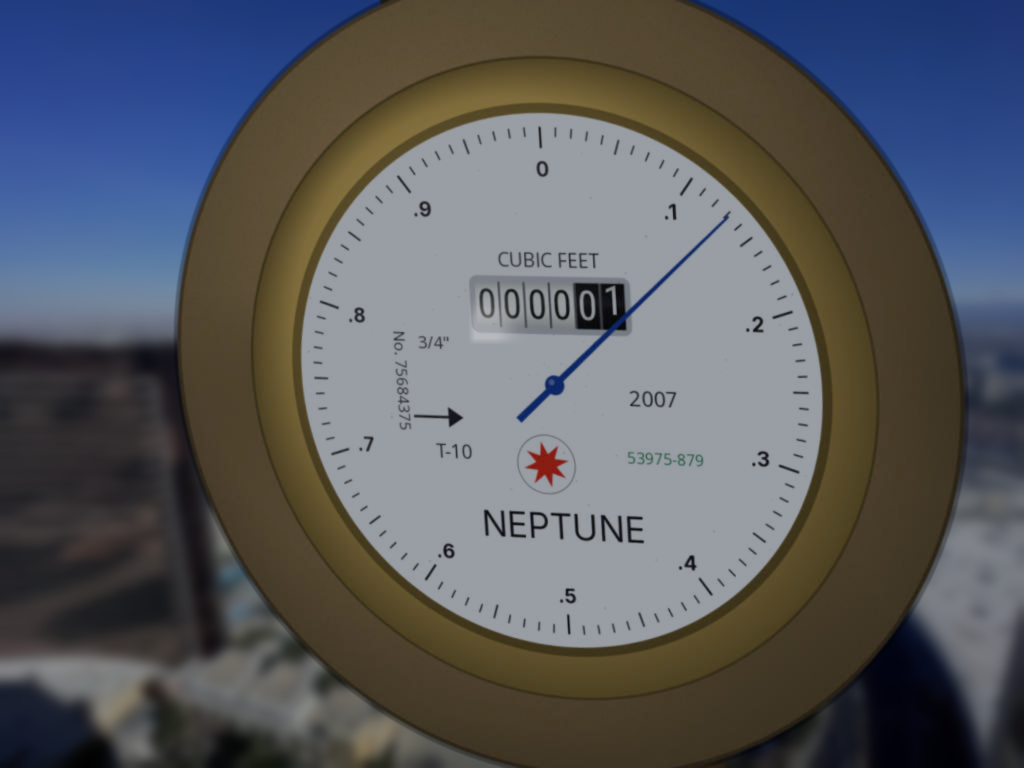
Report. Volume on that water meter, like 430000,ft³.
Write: 1.13,ft³
